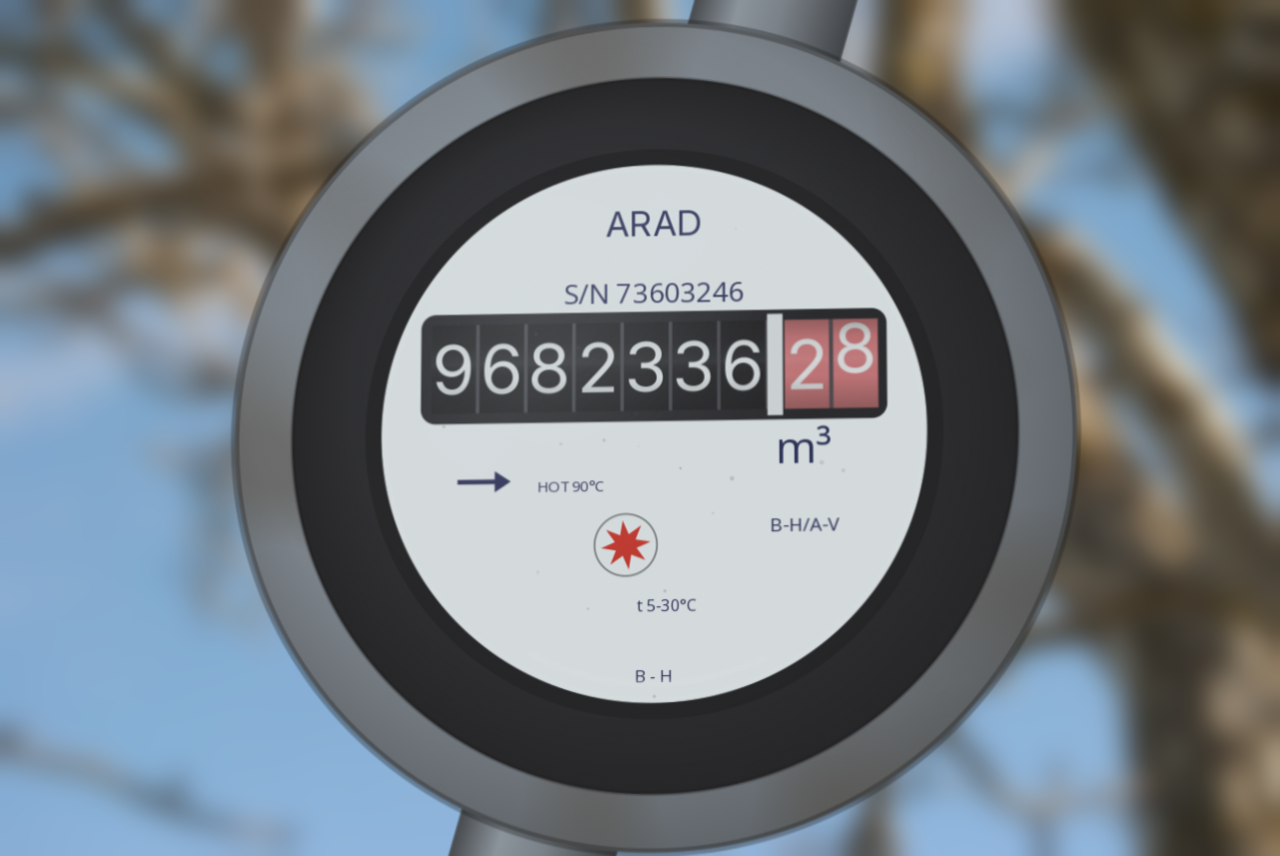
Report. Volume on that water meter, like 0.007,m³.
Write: 9682336.28,m³
